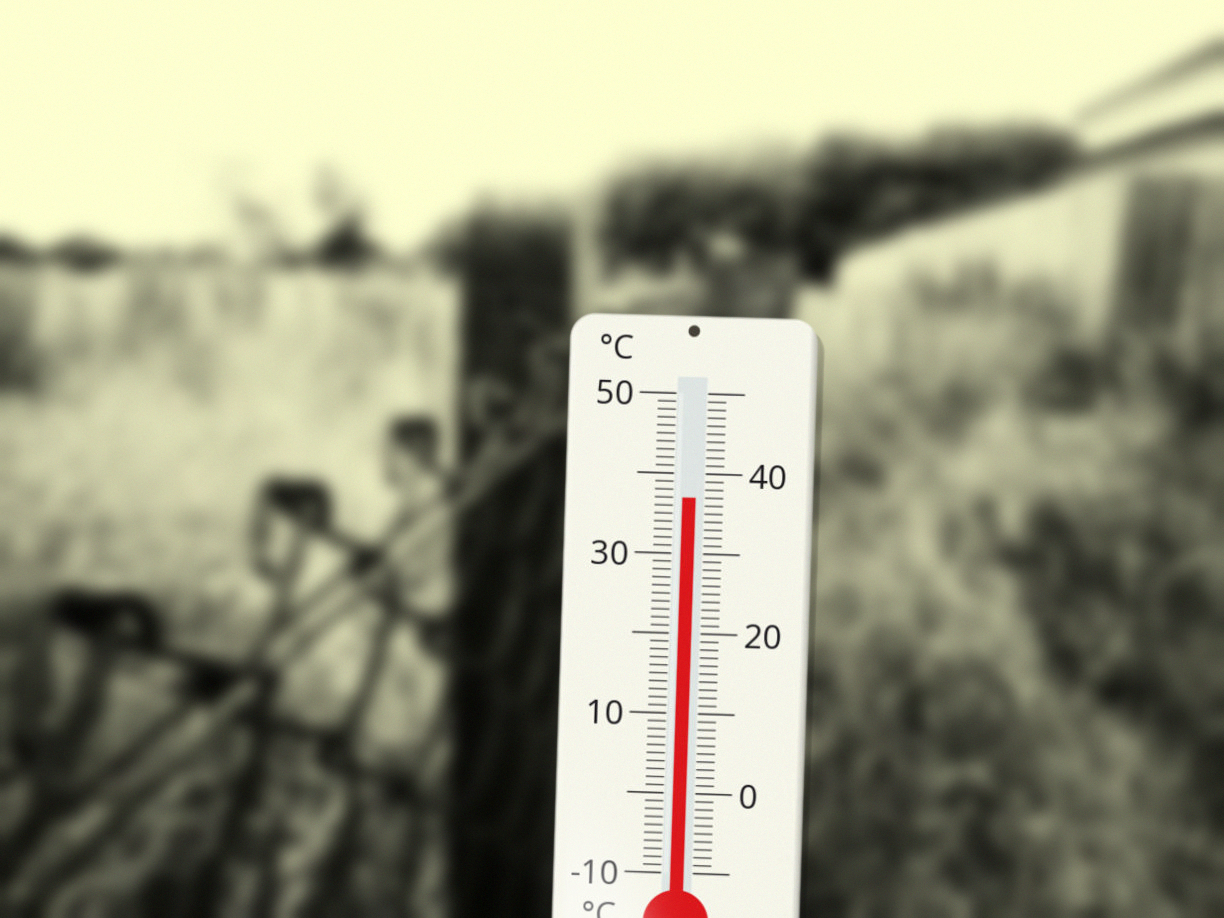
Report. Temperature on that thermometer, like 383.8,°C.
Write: 37,°C
